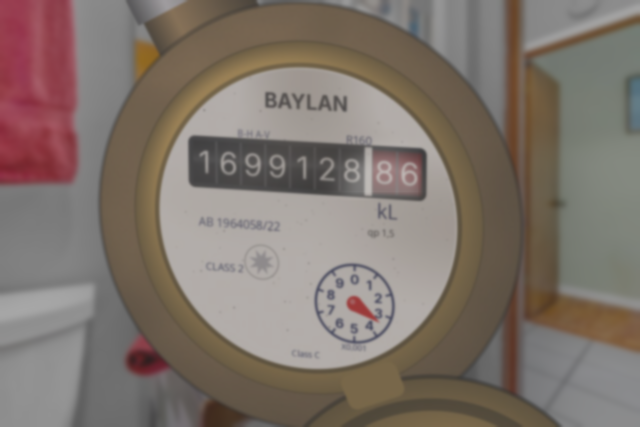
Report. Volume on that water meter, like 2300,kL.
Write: 1699128.863,kL
